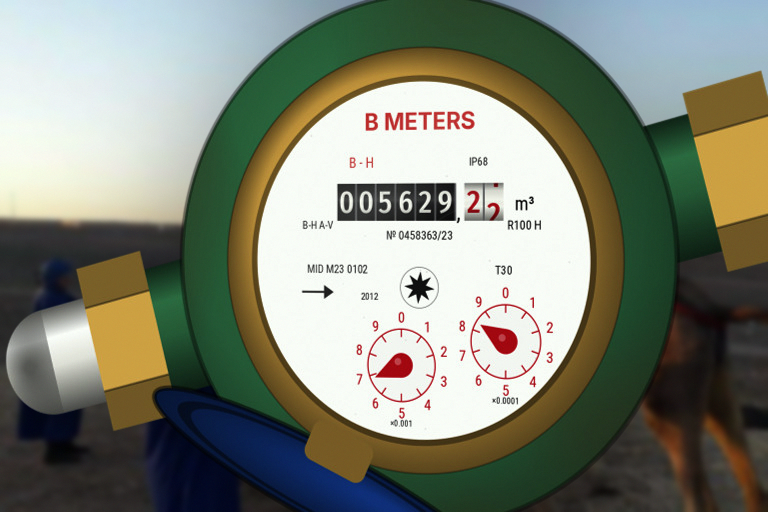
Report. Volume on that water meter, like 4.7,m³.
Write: 5629.2168,m³
